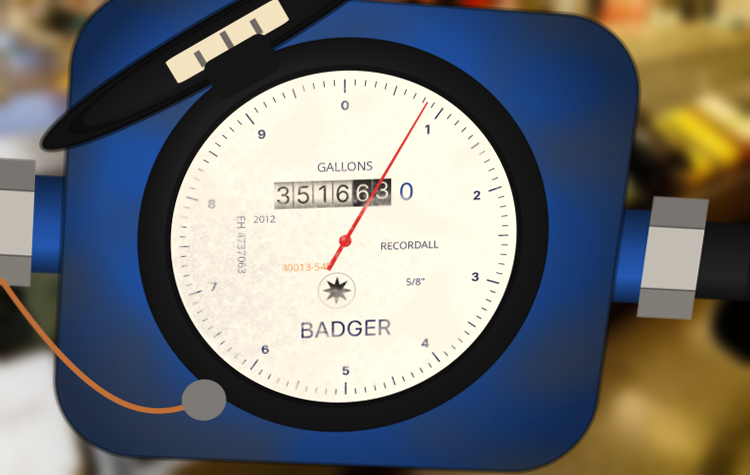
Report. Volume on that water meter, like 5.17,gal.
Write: 3516630.8,gal
